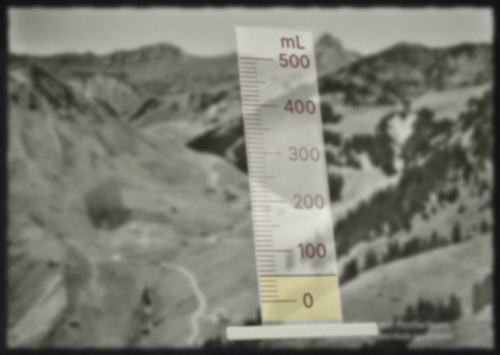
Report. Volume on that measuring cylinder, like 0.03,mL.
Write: 50,mL
